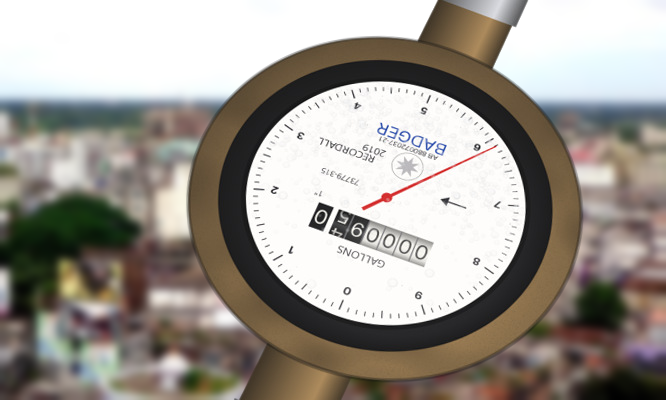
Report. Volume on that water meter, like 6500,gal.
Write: 946.1,gal
